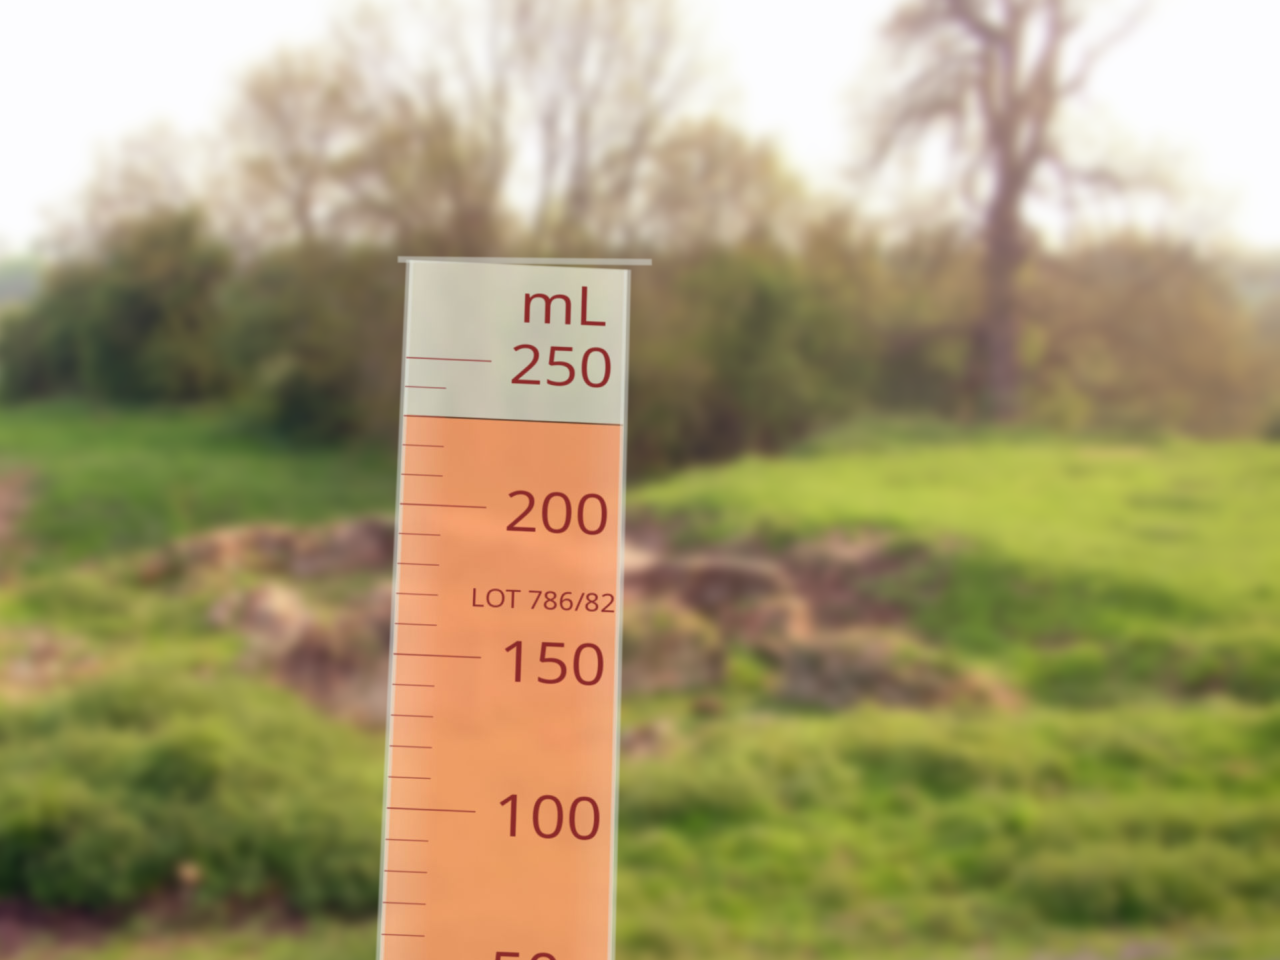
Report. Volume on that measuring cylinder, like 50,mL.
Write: 230,mL
